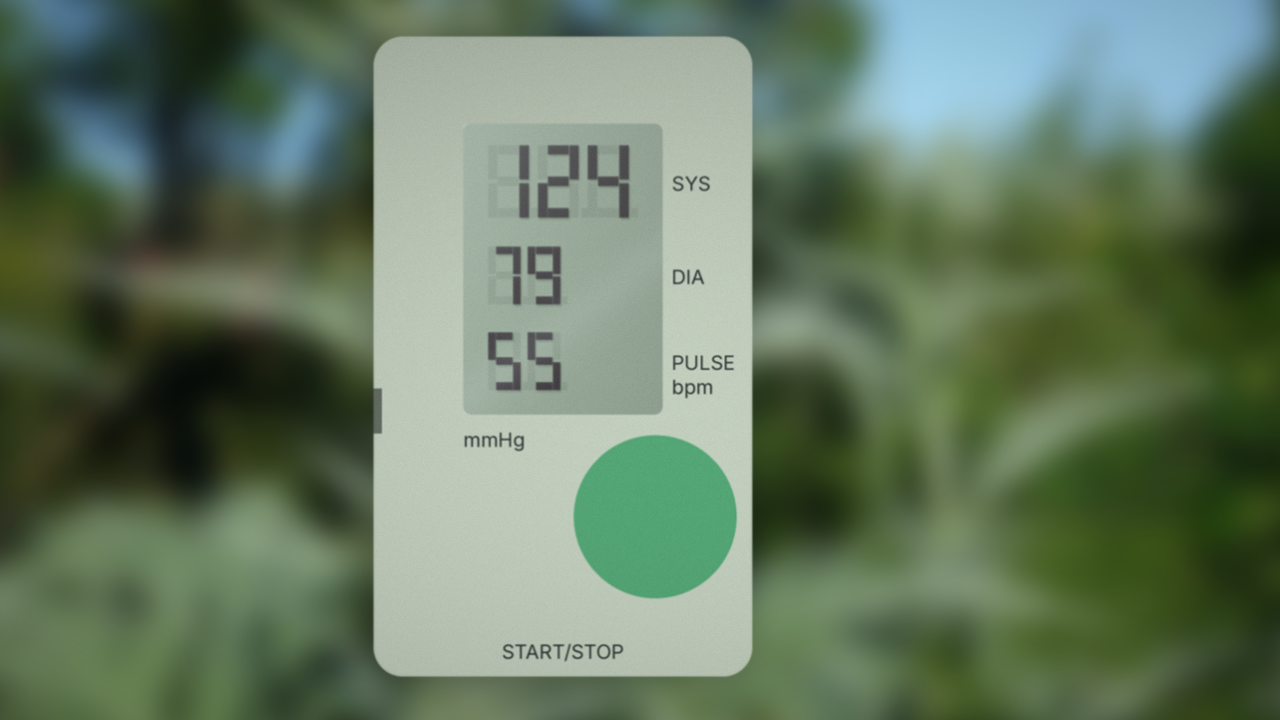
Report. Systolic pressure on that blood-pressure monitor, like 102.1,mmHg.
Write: 124,mmHg
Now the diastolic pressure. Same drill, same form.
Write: 79,mmHg
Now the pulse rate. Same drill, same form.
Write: 55,bpm
